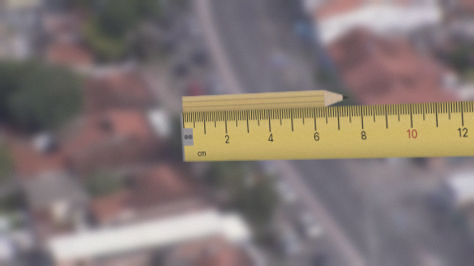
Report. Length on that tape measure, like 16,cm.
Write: 7.5,cm
